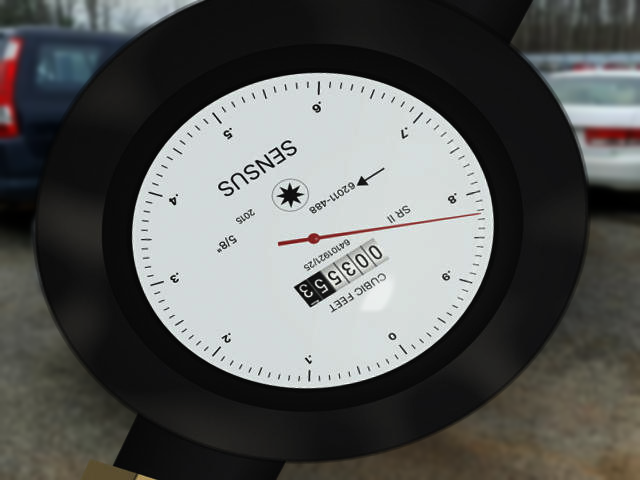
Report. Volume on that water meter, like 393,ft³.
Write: 3552.82,ft³
